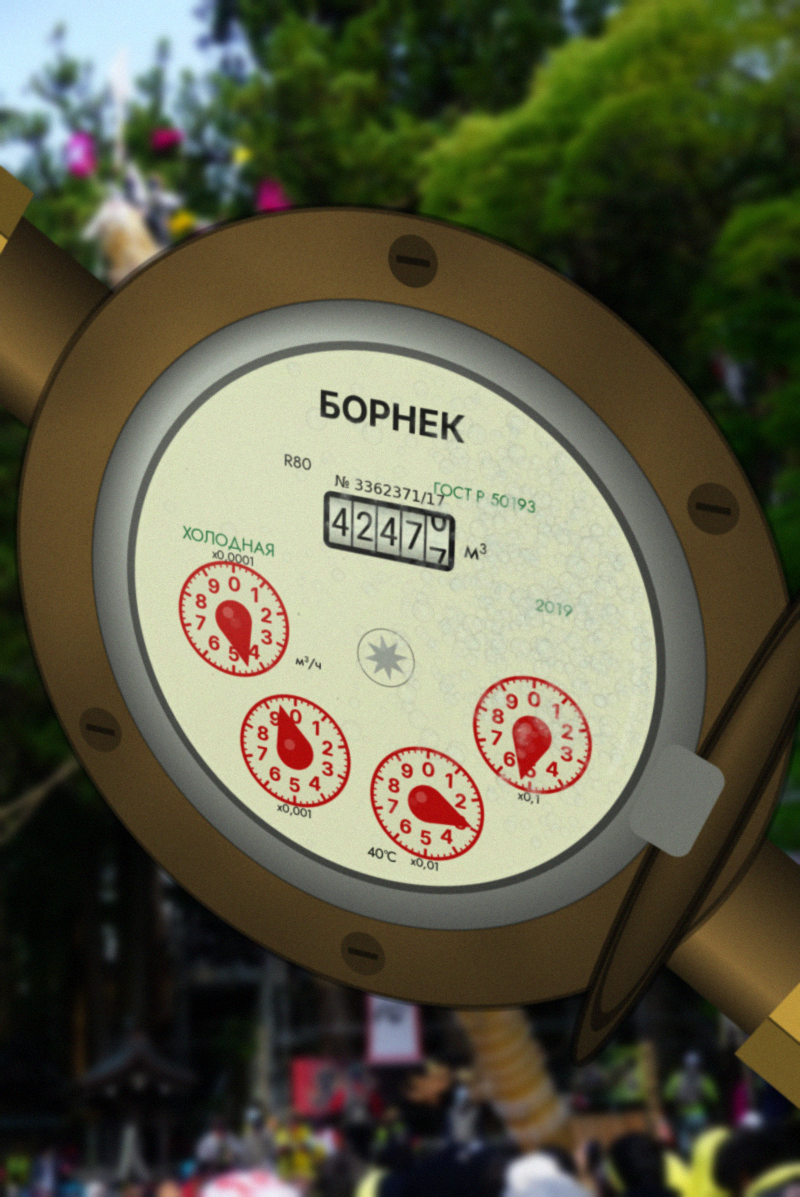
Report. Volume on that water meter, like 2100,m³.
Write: 42476.5294,m³
